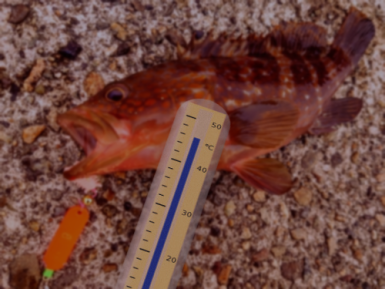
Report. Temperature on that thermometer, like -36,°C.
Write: 46,°C
